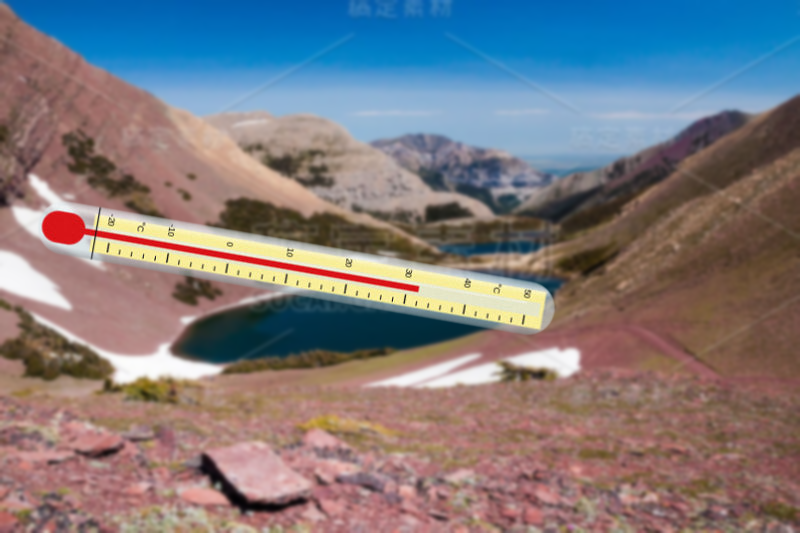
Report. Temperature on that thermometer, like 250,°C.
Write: 32,°C
